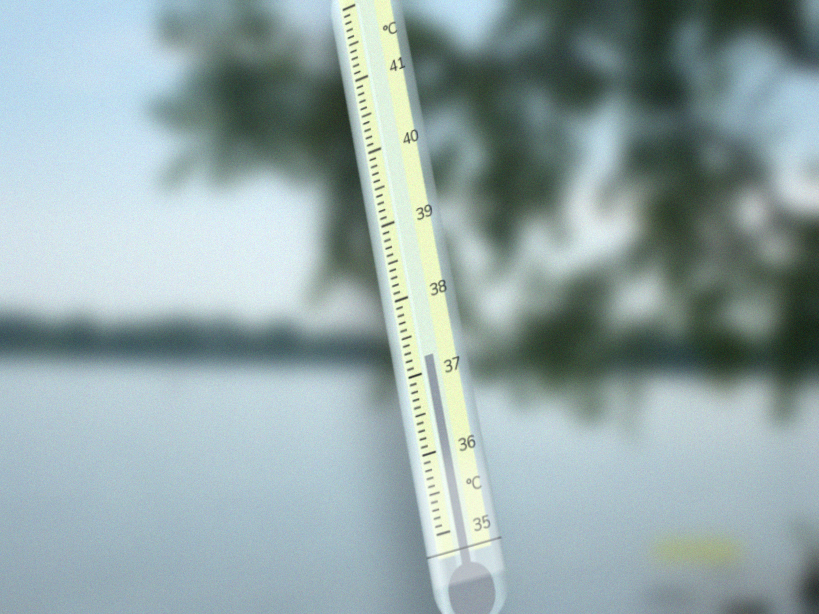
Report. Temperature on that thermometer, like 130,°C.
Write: 37.2,°C
